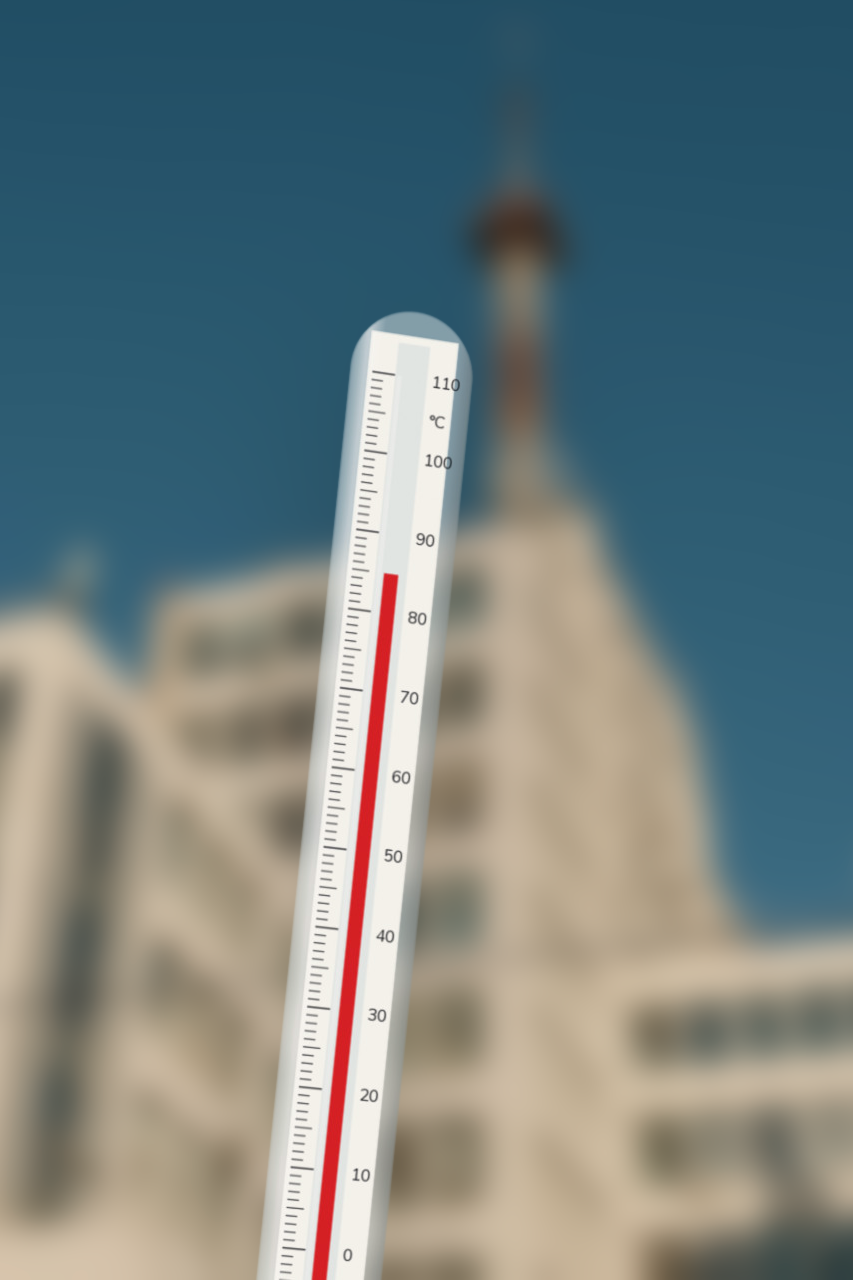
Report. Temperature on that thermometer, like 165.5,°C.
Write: 85,°C
